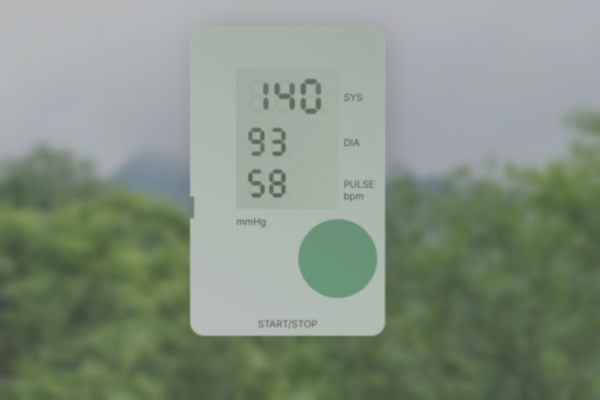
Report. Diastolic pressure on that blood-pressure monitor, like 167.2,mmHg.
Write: 93,mmHg
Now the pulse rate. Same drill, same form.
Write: 58,bpm
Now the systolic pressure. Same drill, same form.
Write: 140,mmHg
